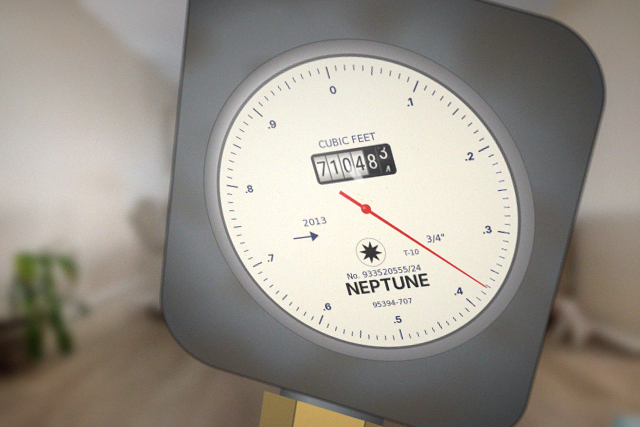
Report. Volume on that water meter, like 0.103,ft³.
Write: 710483.37,ft³
